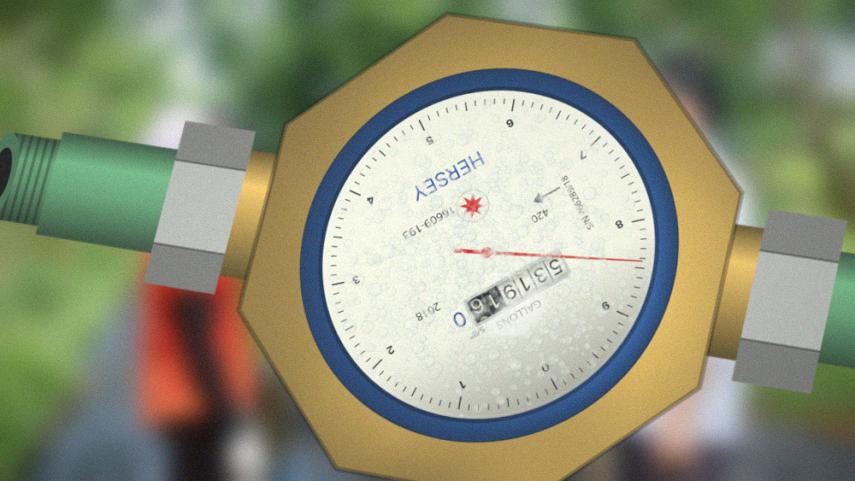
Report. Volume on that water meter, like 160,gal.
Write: 5319158.4,gal
